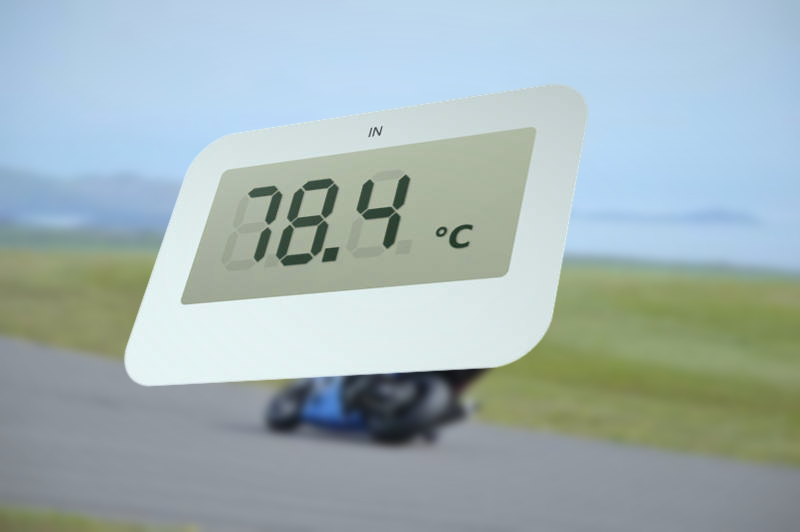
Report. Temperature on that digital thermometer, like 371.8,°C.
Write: 78.4,°C
